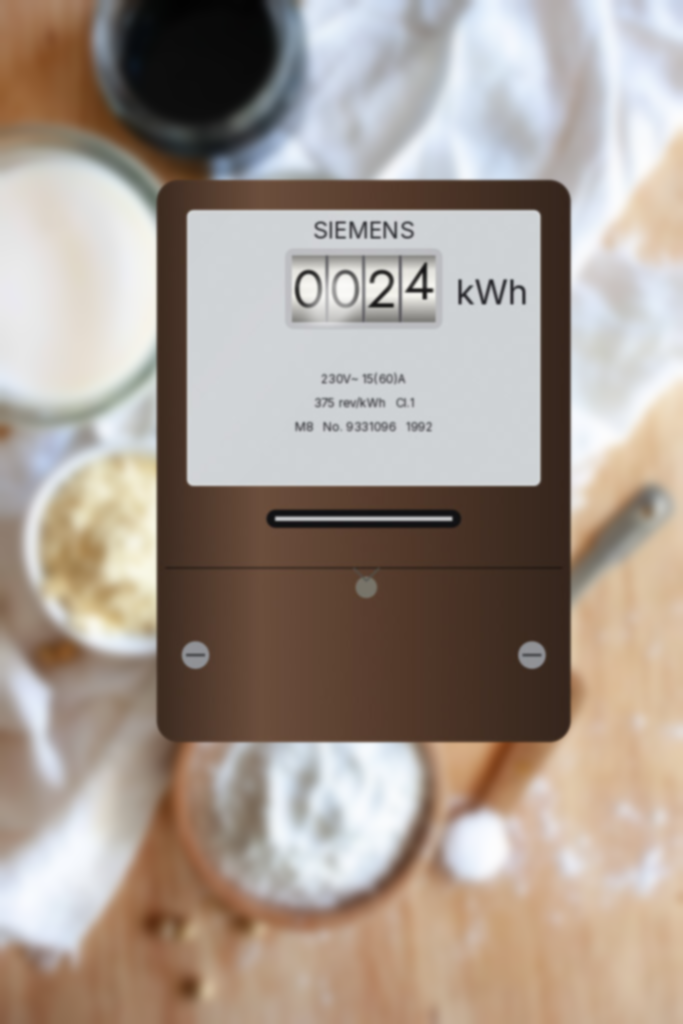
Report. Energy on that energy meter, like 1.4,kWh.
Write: 24,kWh
